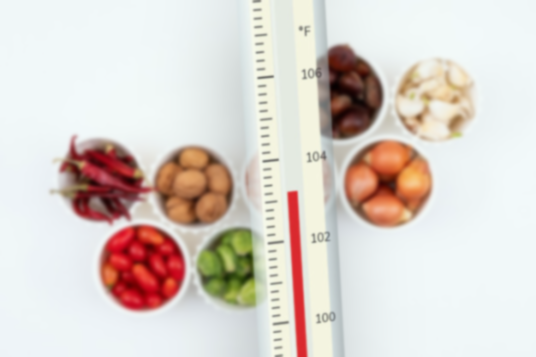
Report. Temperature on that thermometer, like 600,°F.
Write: 103.2,°F
